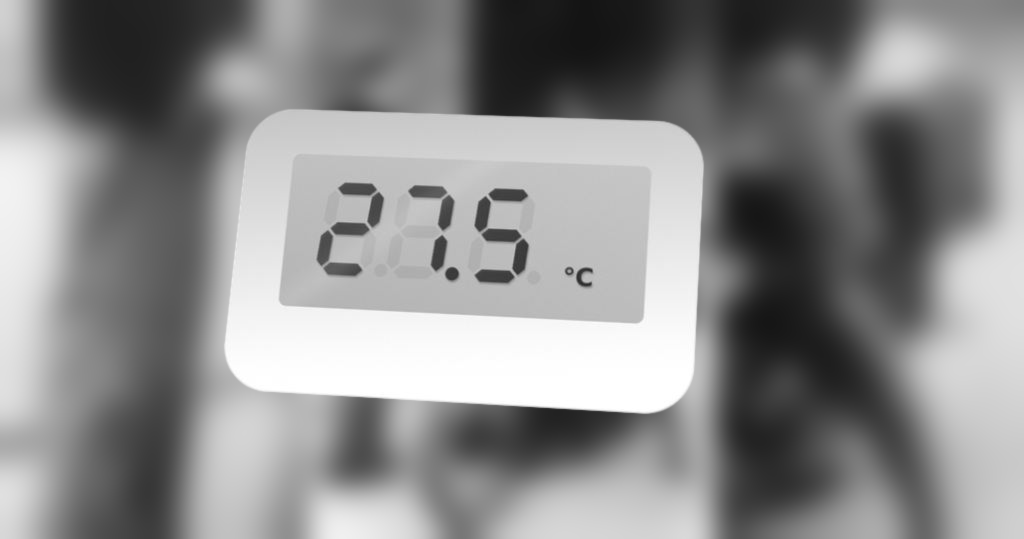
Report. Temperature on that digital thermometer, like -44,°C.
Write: 27.5,°C
